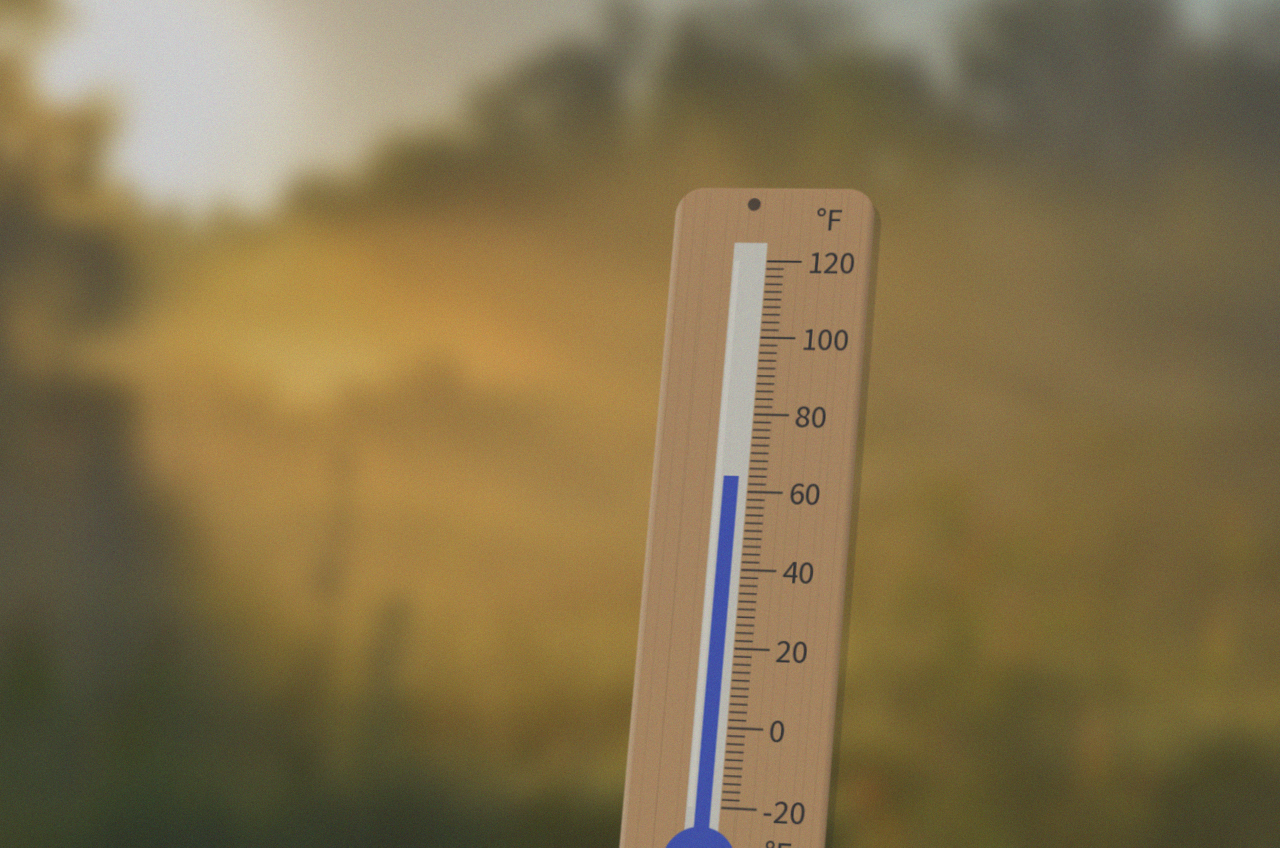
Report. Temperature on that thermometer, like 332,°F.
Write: 64,°F
